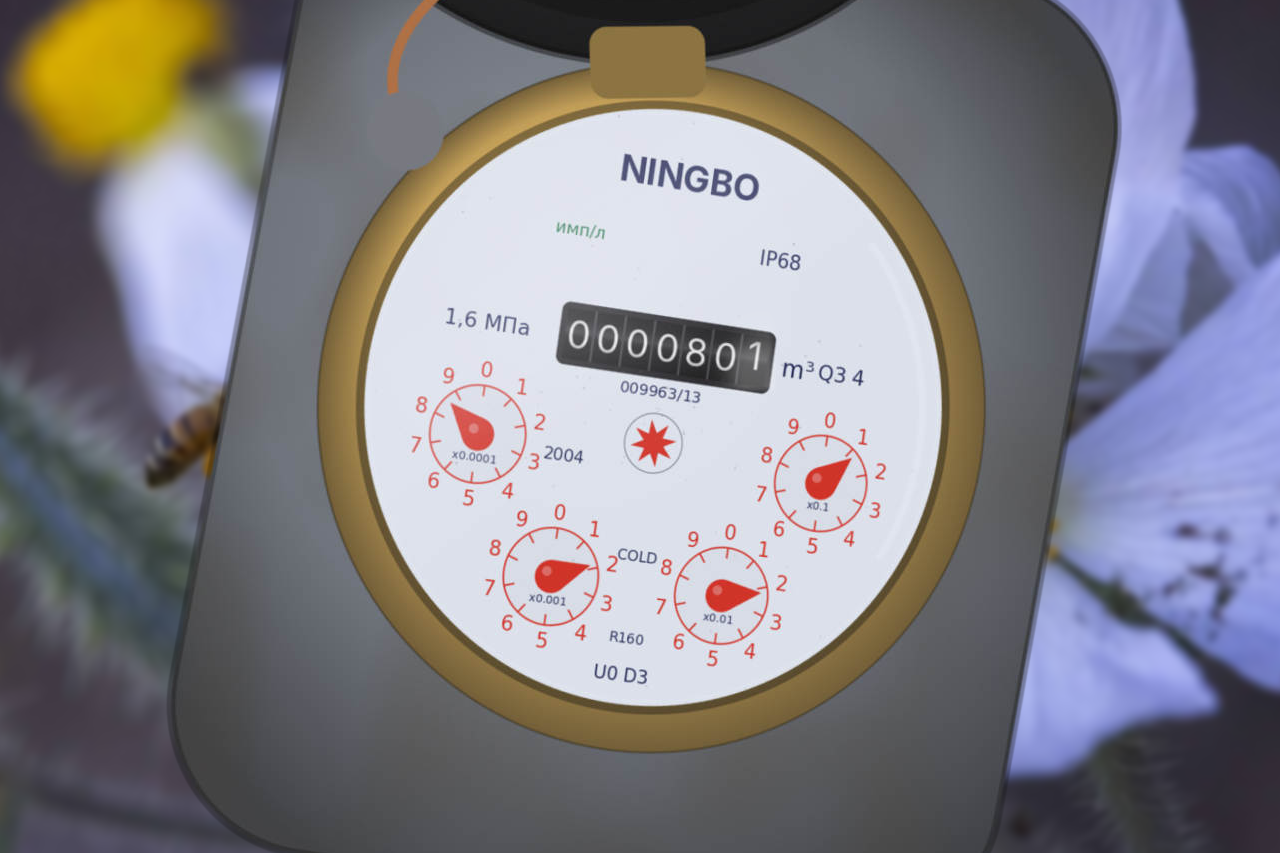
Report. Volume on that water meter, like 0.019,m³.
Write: 801.1218,m³
